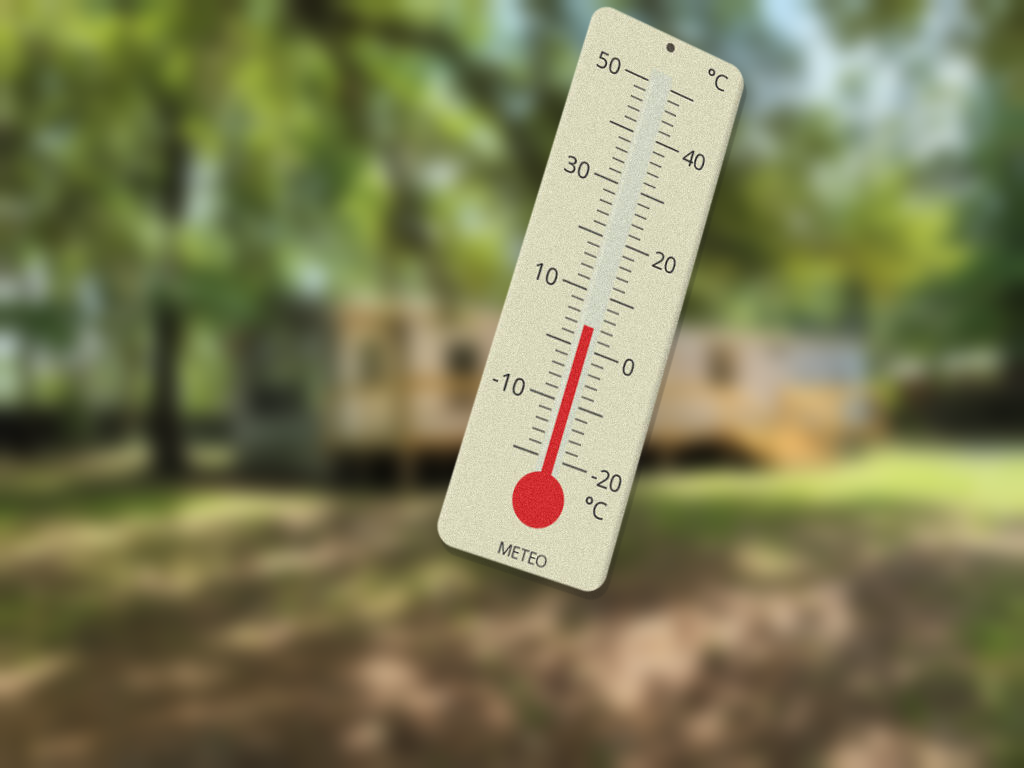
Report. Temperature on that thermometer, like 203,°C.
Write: 4,°C
